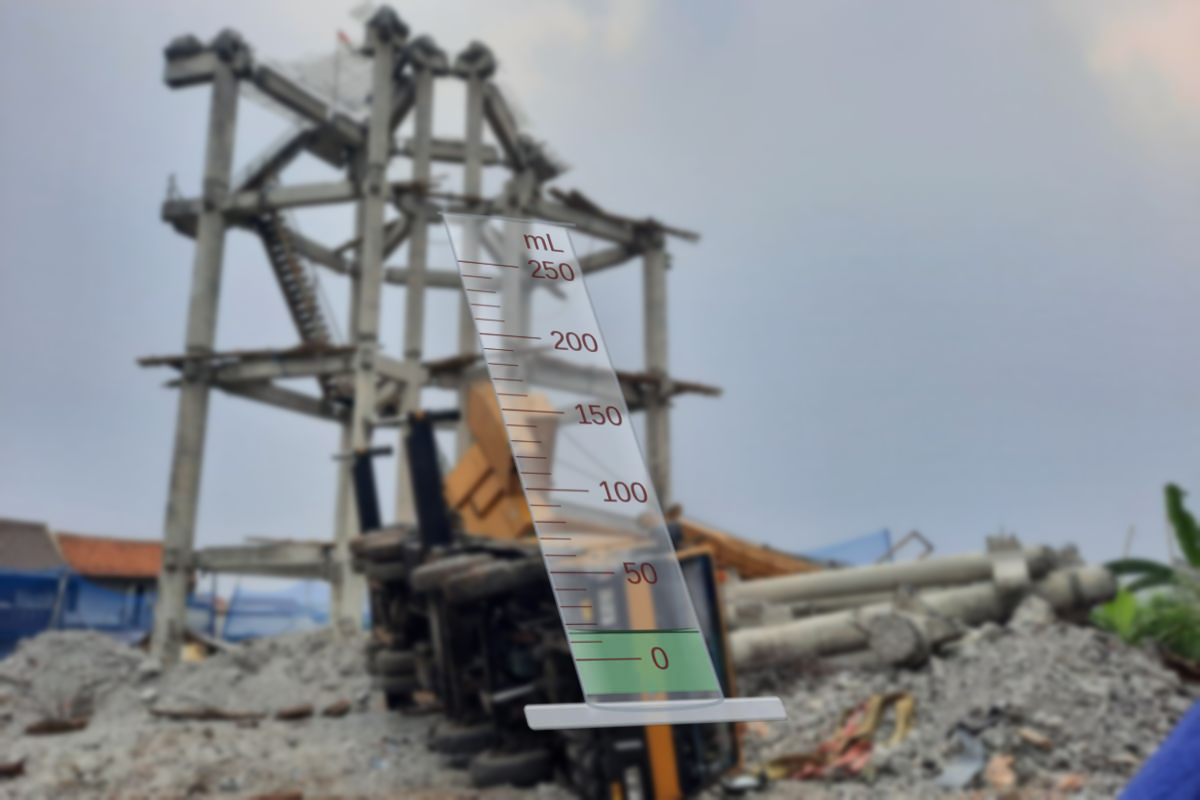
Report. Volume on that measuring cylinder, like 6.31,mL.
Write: 15,mL
